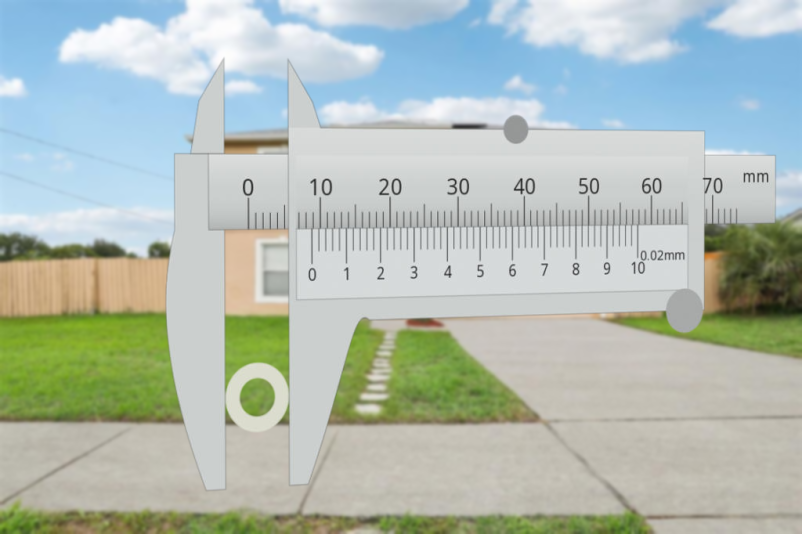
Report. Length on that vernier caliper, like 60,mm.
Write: 8.8,mm
